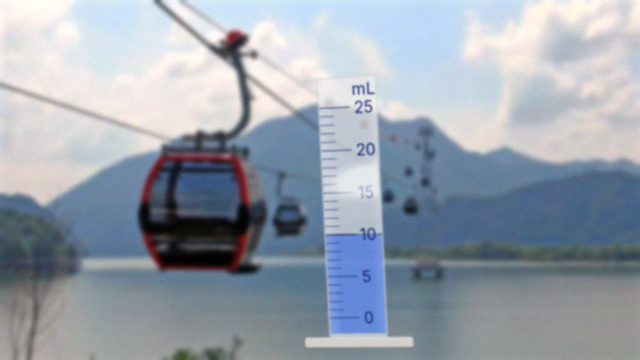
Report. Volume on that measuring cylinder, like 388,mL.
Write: 10,mL
